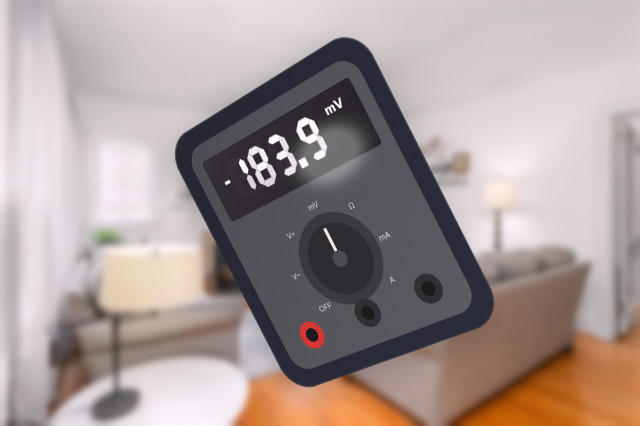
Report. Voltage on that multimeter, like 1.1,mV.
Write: -183.9,mV
